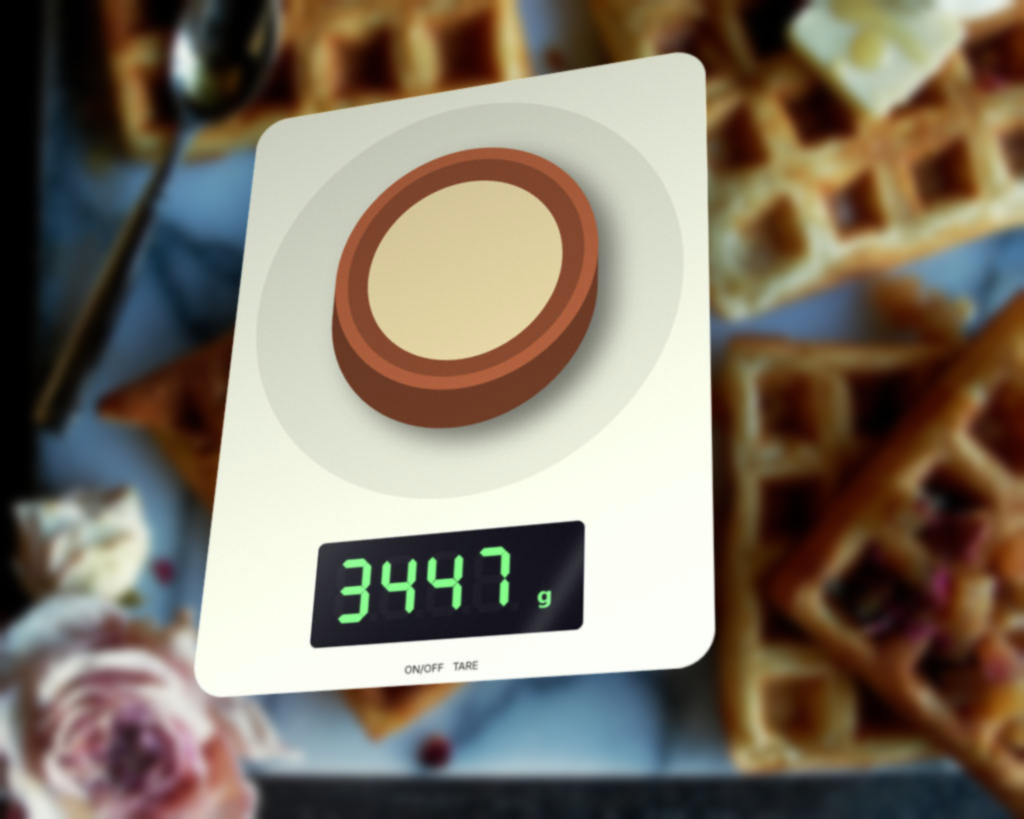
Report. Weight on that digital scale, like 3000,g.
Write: 3447,g
